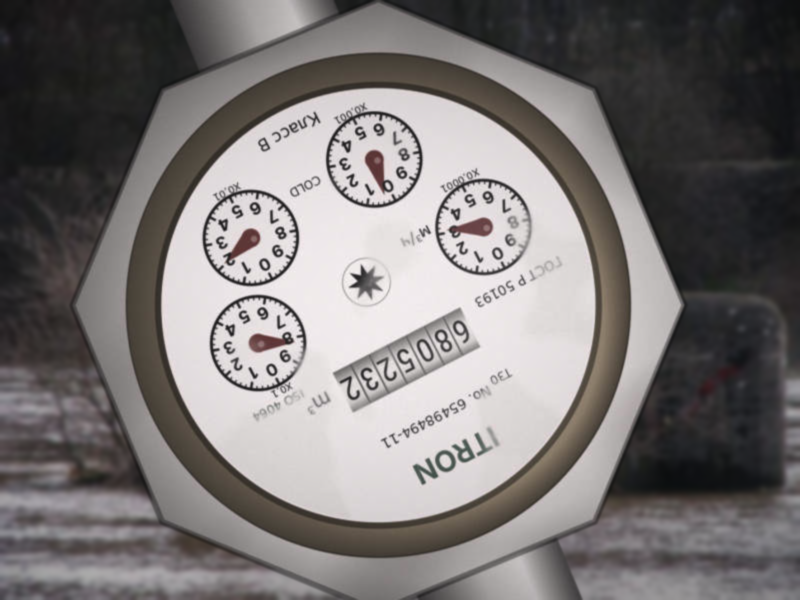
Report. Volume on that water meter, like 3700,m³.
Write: 6805232.8203,m³
